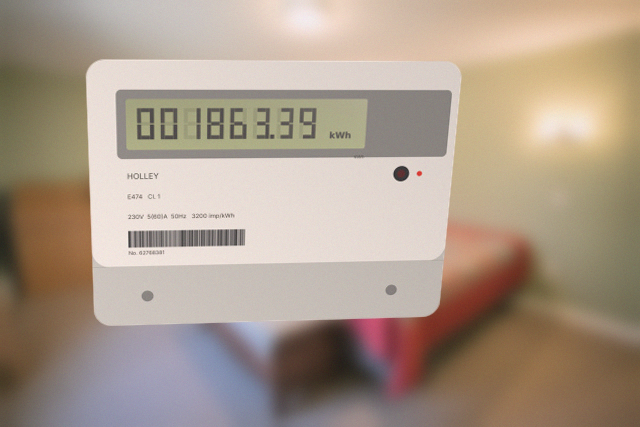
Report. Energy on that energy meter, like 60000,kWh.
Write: 1863.39,kWh
